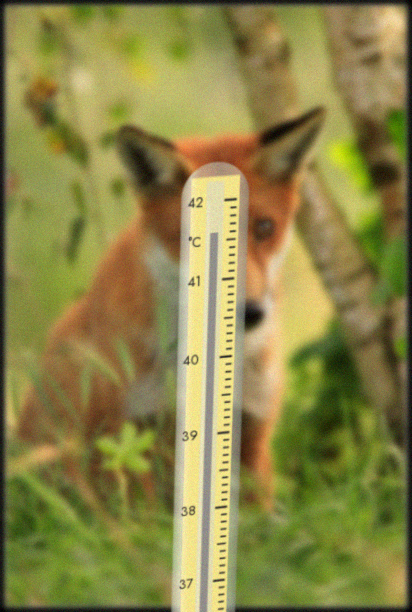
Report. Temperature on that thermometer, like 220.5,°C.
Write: 41.6,°C
